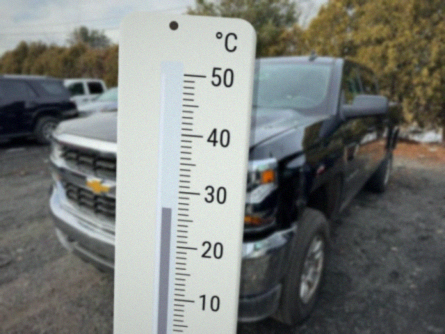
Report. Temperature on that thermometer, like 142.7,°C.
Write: 27,°C
